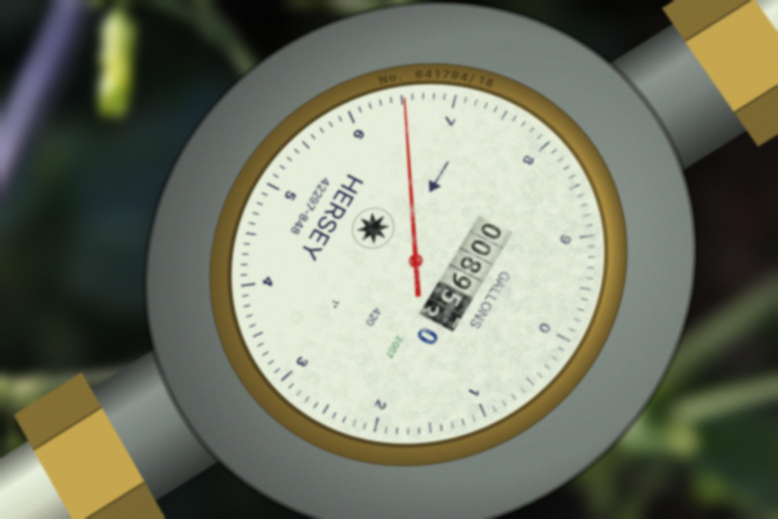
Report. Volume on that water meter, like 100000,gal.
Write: 89526.5,gal
